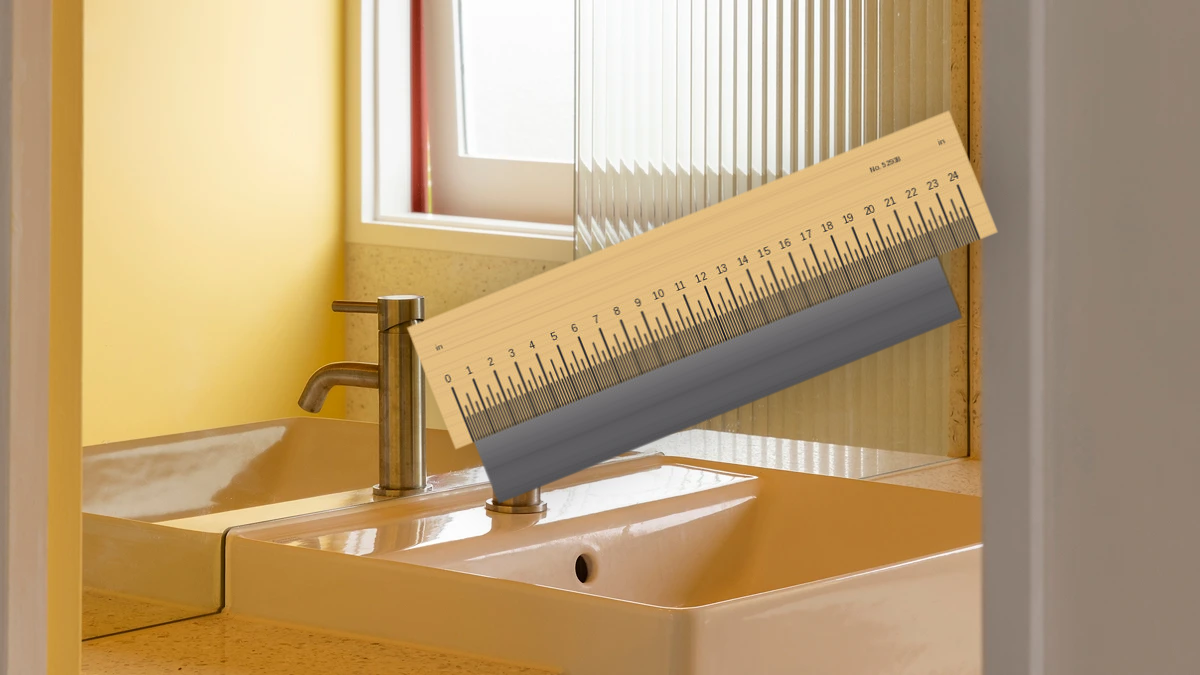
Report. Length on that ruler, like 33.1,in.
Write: 22,in
